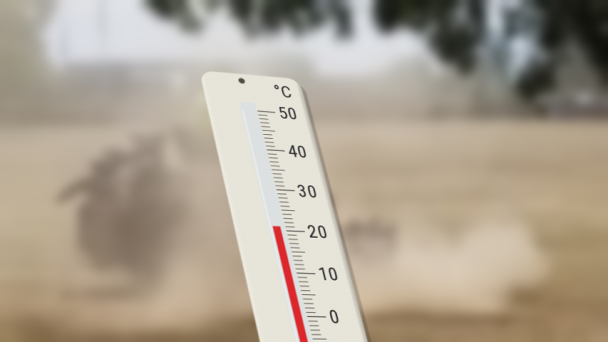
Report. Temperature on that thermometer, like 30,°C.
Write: 21,°C
